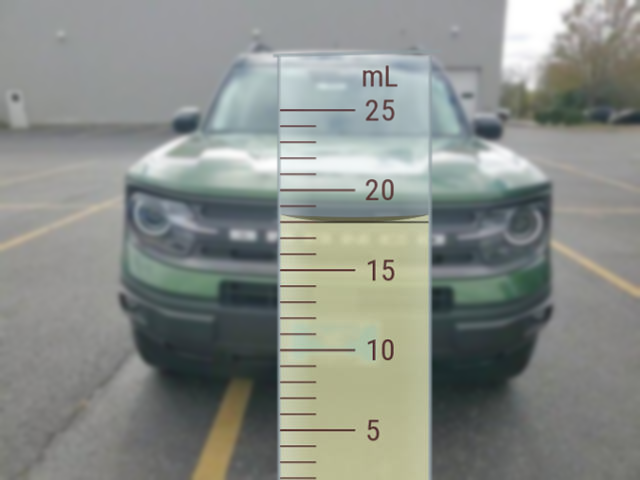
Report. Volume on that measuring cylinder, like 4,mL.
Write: 18,mL
